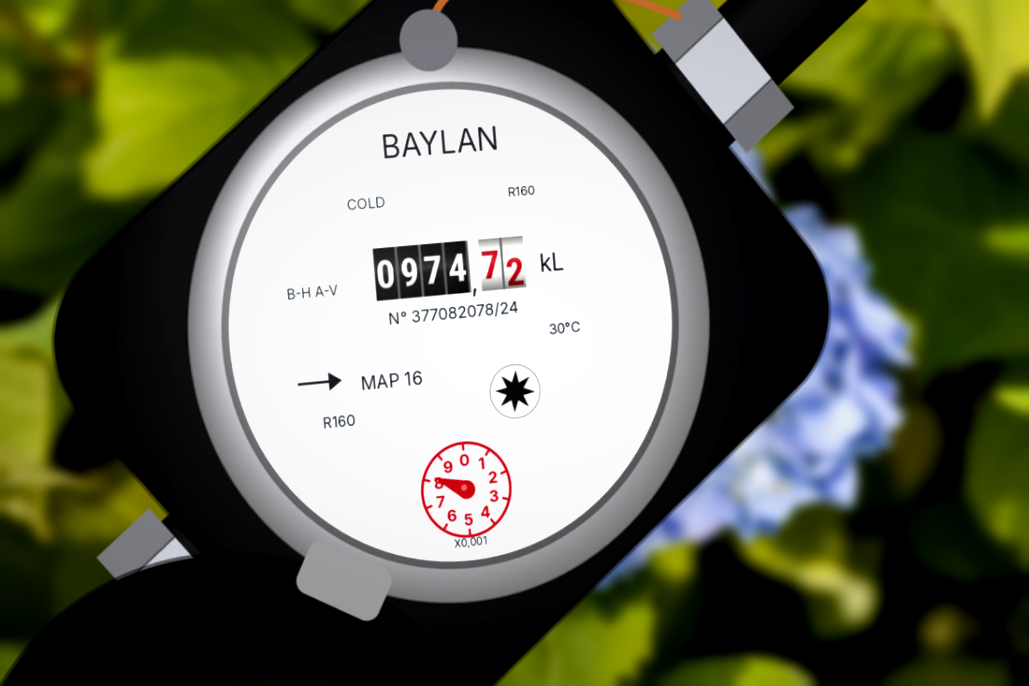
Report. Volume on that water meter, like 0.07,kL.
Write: 974.718,kL
